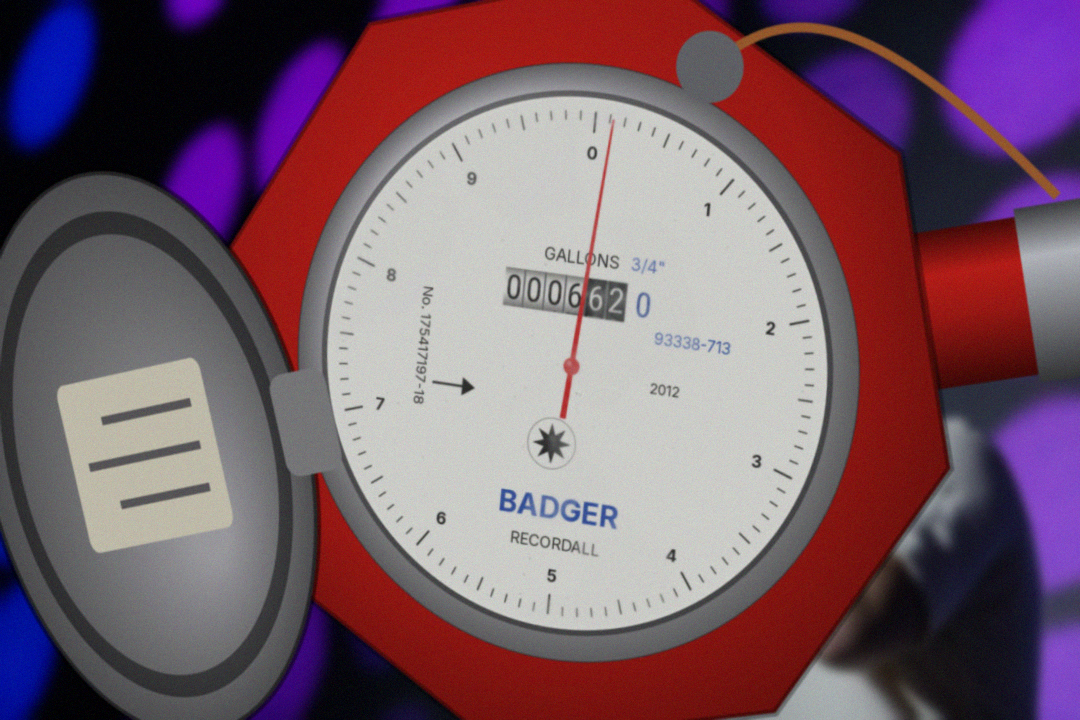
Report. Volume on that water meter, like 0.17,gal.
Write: 6620.1,gal
